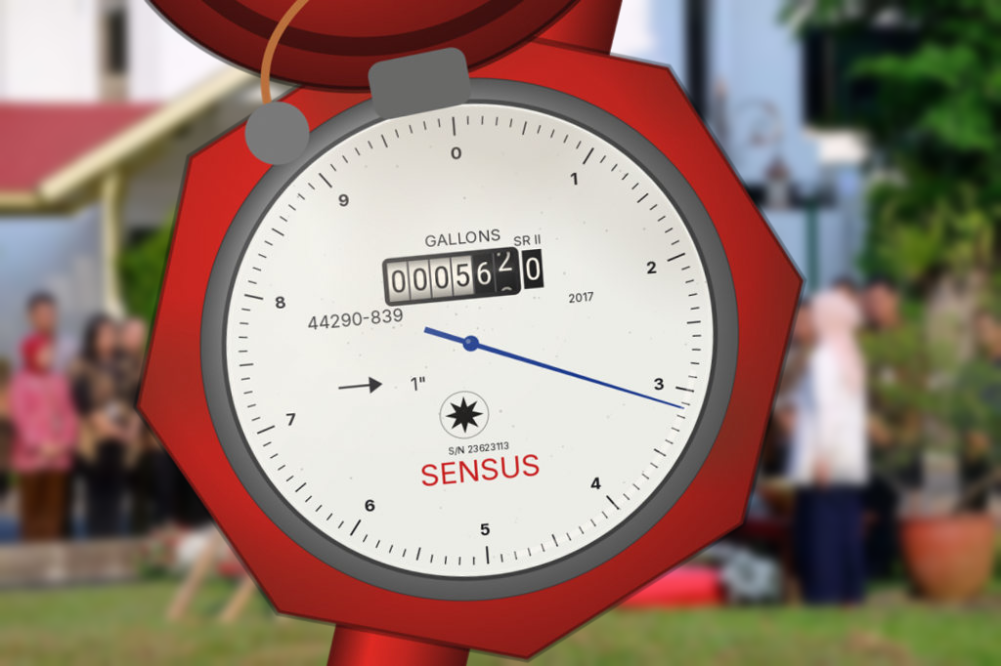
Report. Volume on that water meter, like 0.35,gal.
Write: 5623.1,gal
